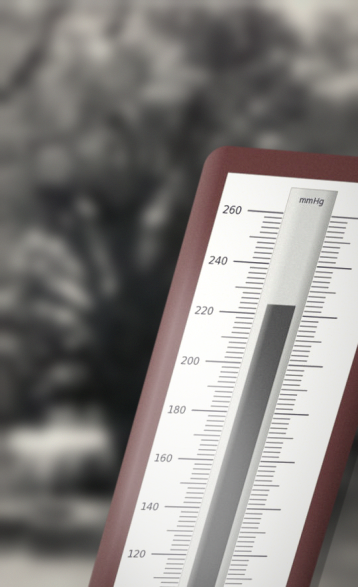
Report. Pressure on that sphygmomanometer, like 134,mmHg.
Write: 224,mmHg
